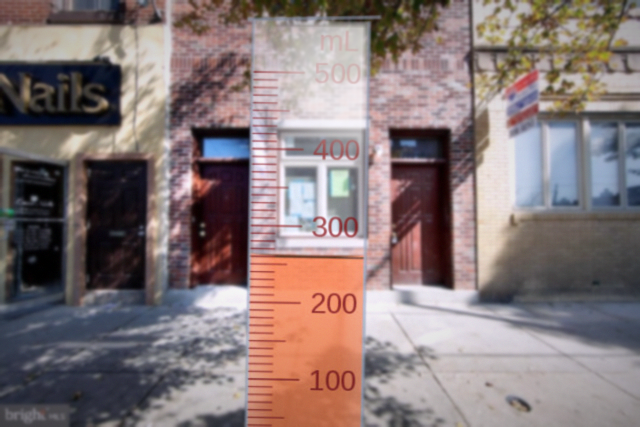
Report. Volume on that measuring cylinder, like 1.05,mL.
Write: 260,mL
